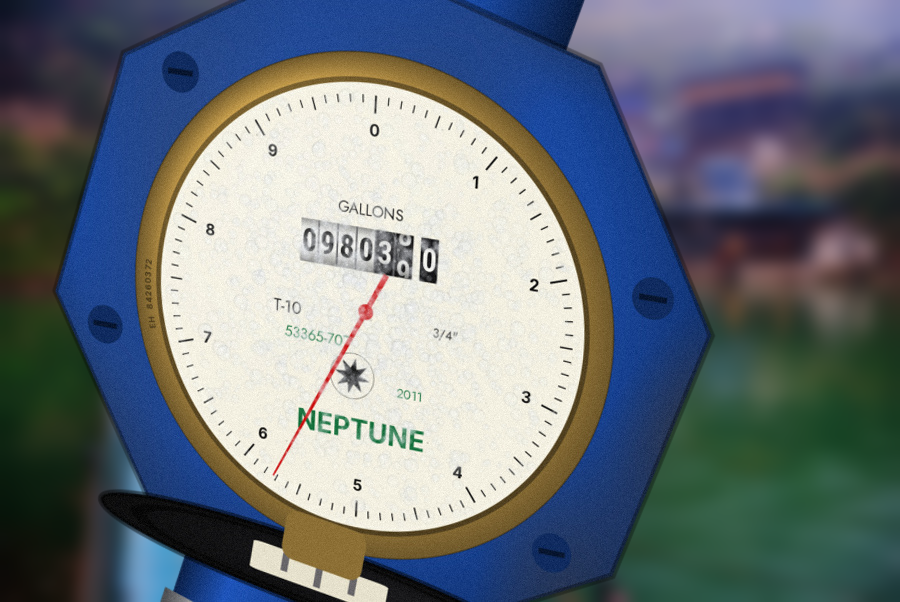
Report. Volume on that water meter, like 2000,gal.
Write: 980385.7,gal
